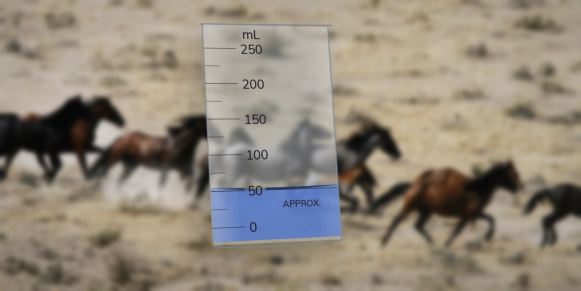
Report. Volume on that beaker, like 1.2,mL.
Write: 50,mL
